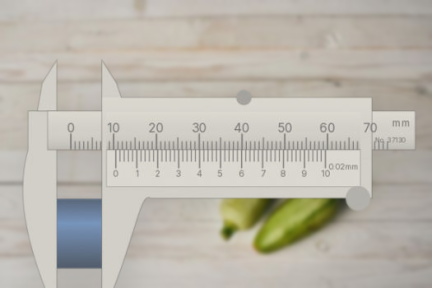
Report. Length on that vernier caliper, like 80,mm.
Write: 10.5,mm
